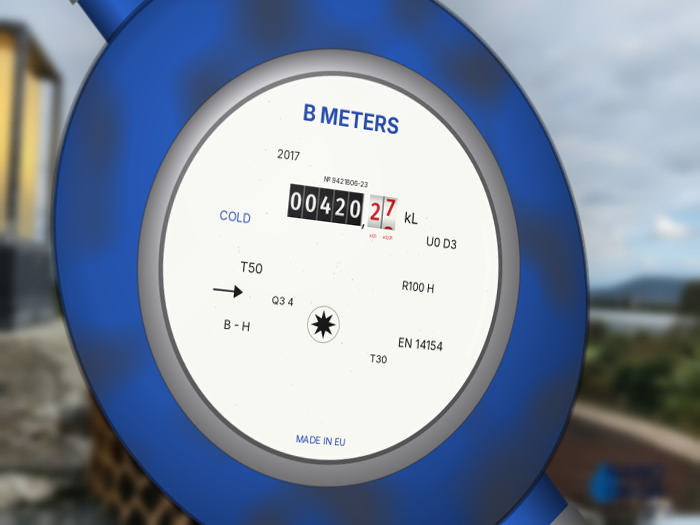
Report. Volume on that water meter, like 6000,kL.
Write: 420.27,kL
